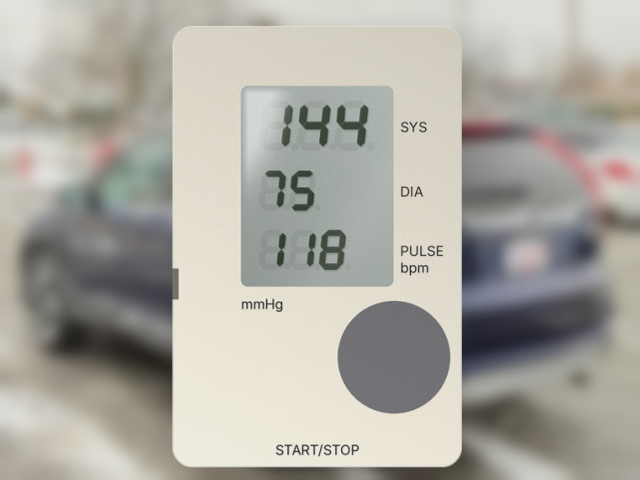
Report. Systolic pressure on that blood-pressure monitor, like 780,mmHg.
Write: 144,mmHg
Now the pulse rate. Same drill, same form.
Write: 118,bpm
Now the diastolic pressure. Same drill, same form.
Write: 75,mmHg
